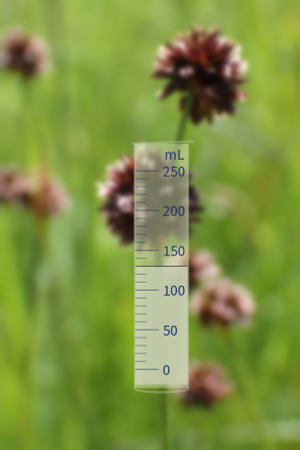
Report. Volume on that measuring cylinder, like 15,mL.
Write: 130,mL
